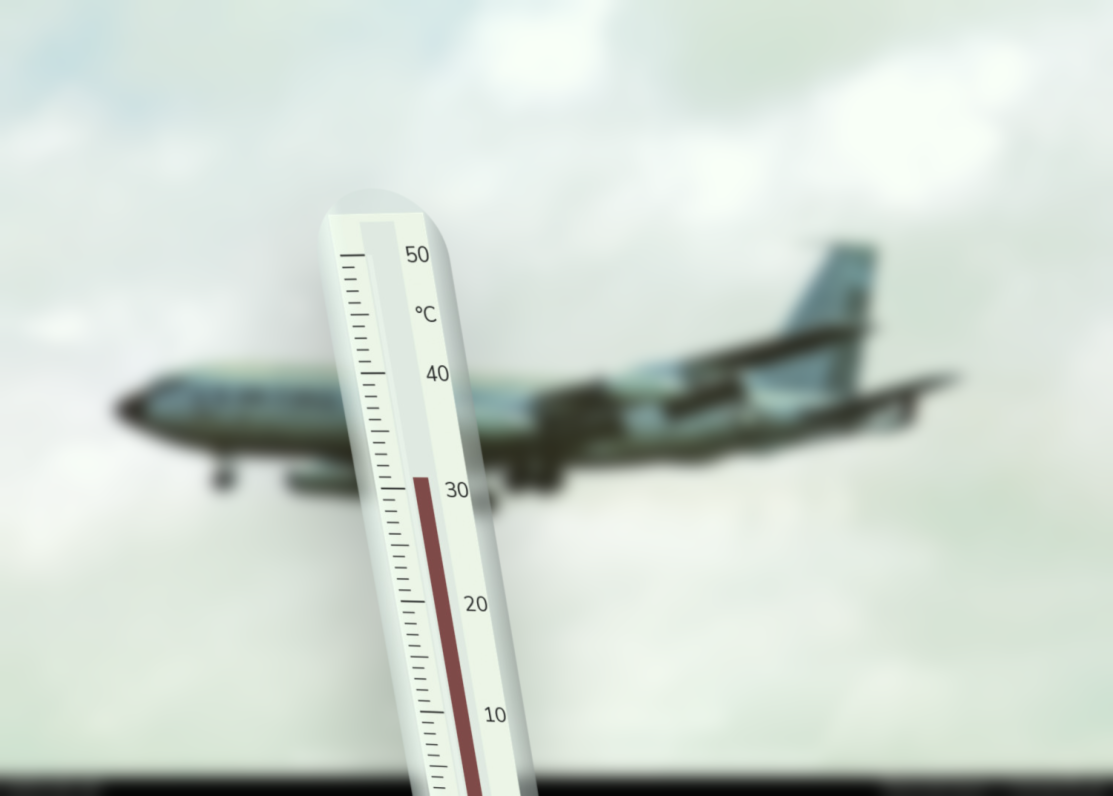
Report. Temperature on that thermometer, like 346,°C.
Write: 31,°C
